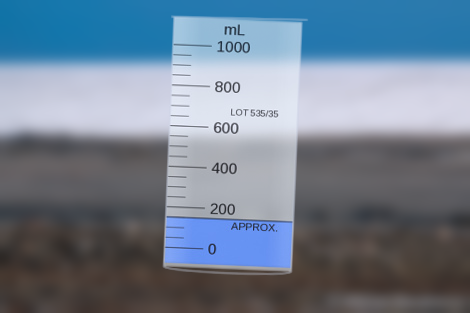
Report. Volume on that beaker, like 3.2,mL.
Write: 150,mL
